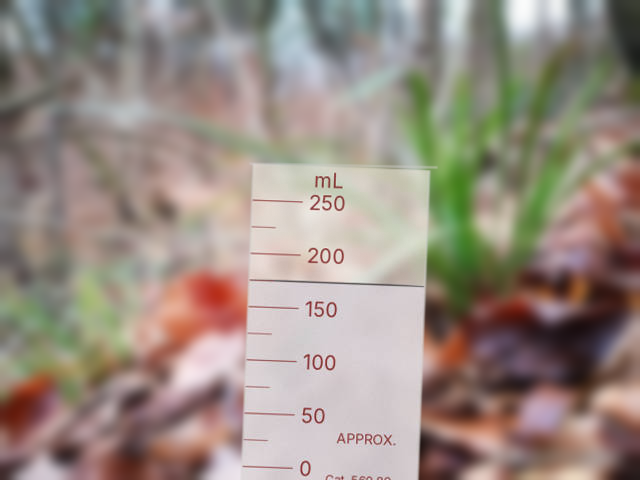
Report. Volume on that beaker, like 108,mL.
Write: 175,mL
